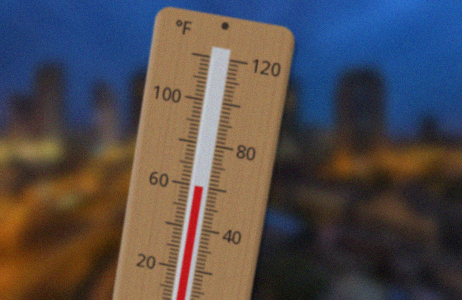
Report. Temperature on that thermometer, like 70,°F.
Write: 60,°F
